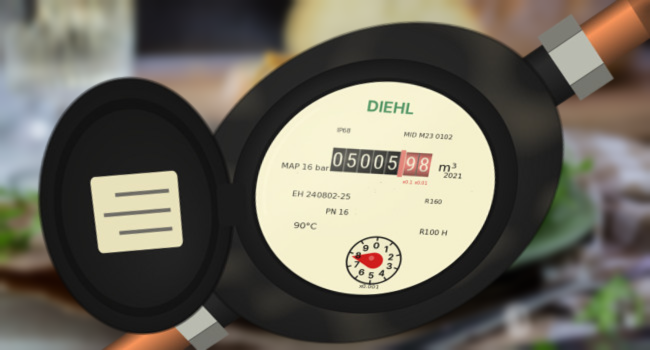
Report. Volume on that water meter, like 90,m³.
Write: 5005.987,m³
